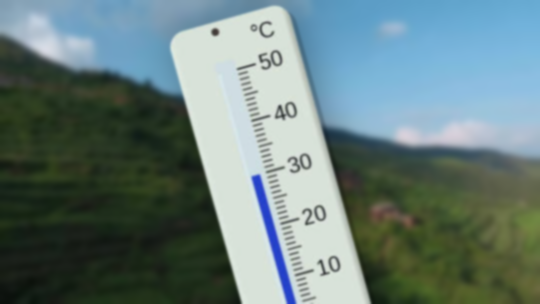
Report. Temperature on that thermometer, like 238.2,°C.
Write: 30,°C
